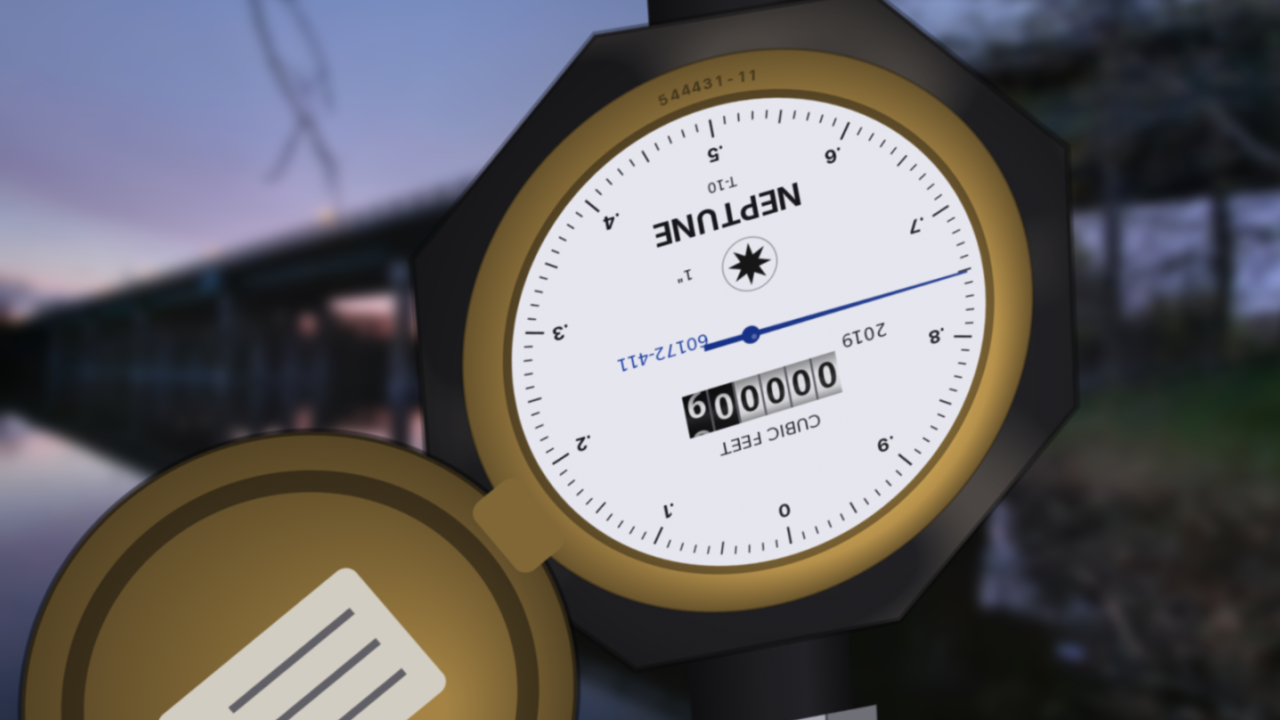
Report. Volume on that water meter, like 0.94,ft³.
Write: 8.75,ft³
